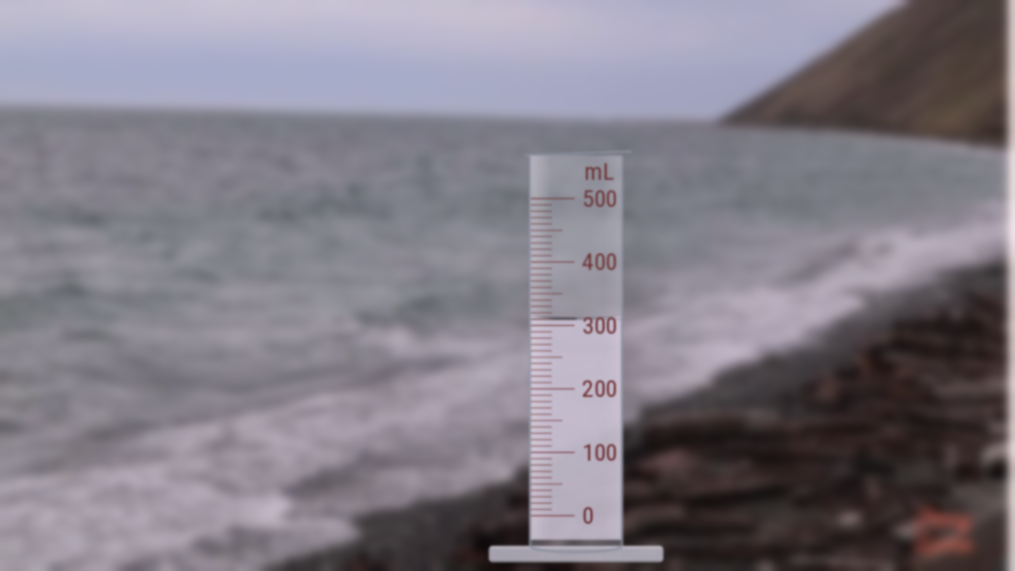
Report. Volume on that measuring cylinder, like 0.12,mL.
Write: 310,mL
